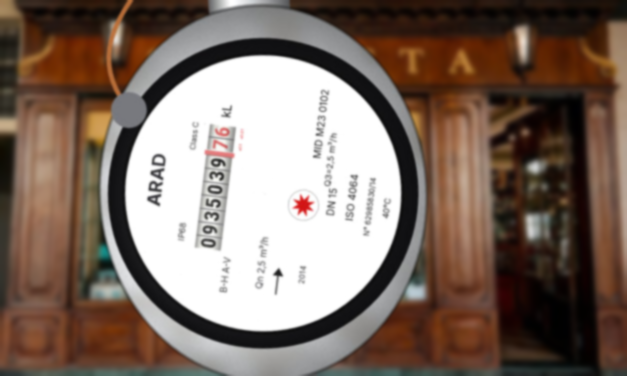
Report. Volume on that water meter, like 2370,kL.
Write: 935039.76,kL
